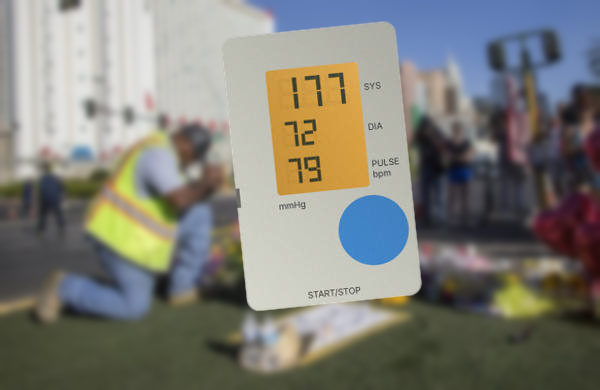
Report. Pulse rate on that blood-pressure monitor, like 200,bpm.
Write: 79,bpm
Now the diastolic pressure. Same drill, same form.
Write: 72,mmHg
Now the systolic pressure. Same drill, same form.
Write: 177,mmHg
